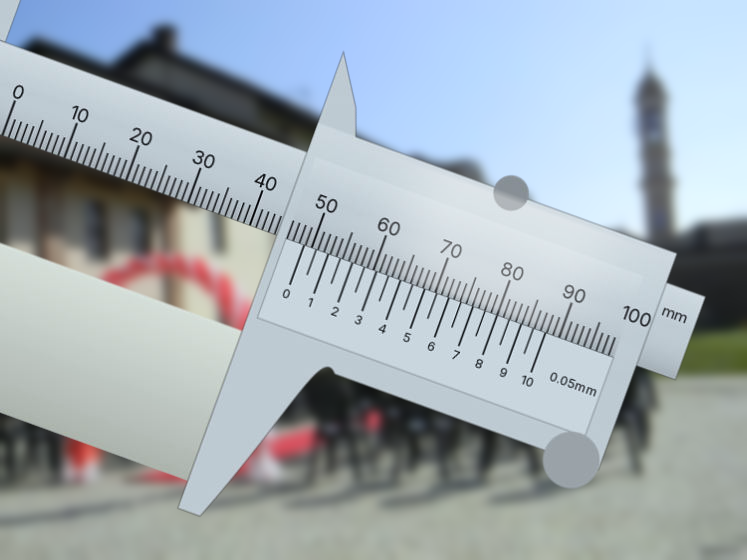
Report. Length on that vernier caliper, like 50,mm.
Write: 48.8,mm
